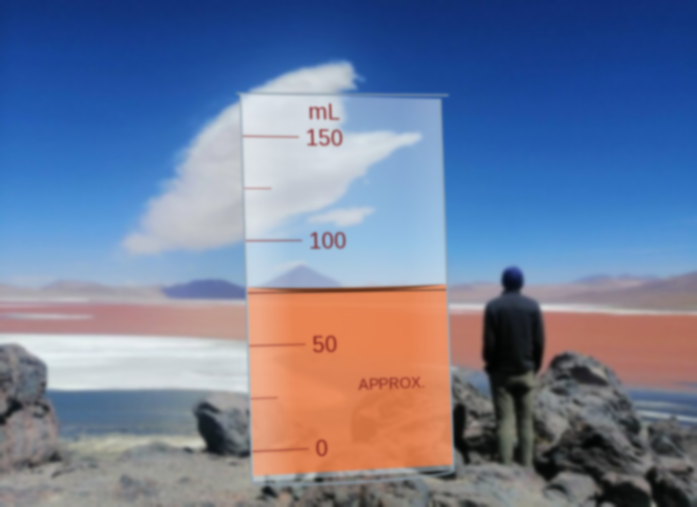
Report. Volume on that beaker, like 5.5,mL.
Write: 75,mL
